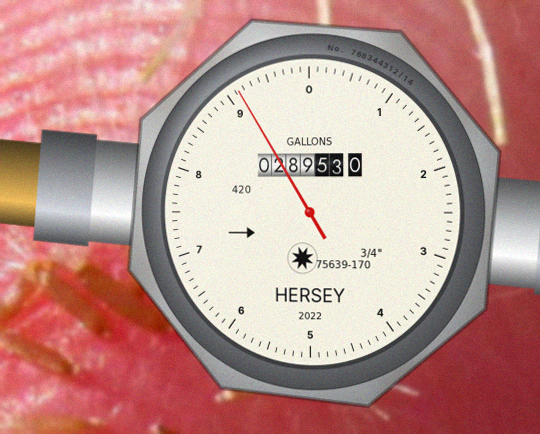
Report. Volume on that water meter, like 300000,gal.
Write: 289529.1,gal
